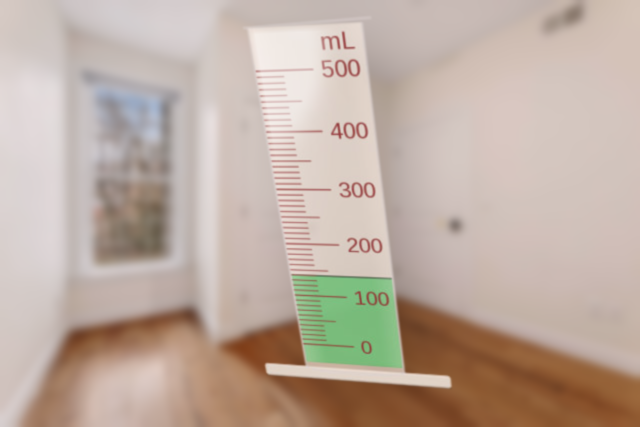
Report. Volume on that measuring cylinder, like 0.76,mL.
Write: 140,mL
